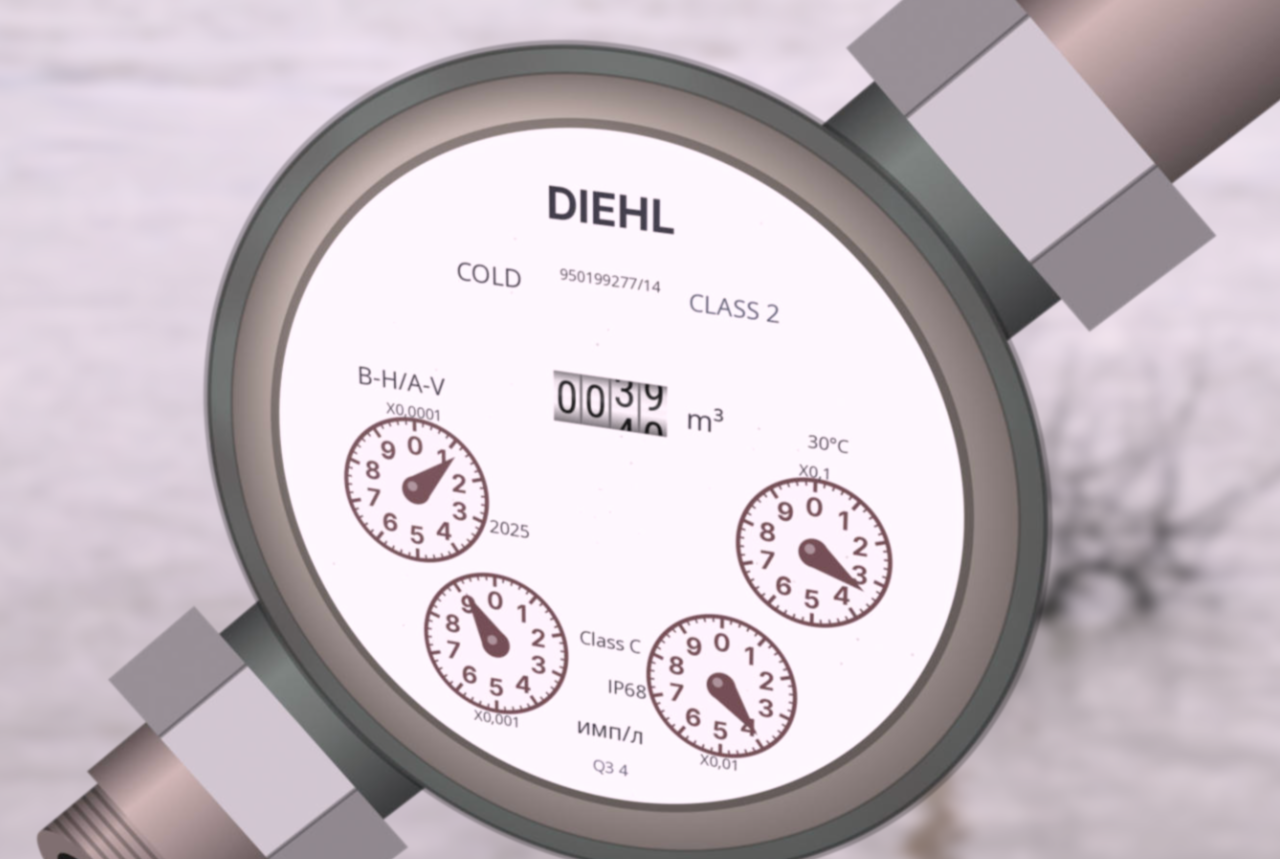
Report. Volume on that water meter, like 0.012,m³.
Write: 39.3391,m³
